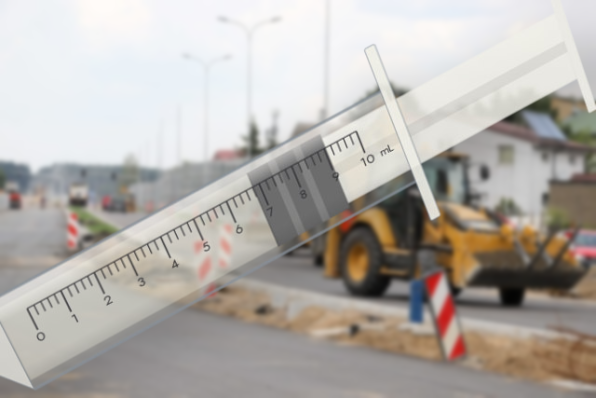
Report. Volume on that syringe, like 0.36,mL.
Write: 6.8,mL
